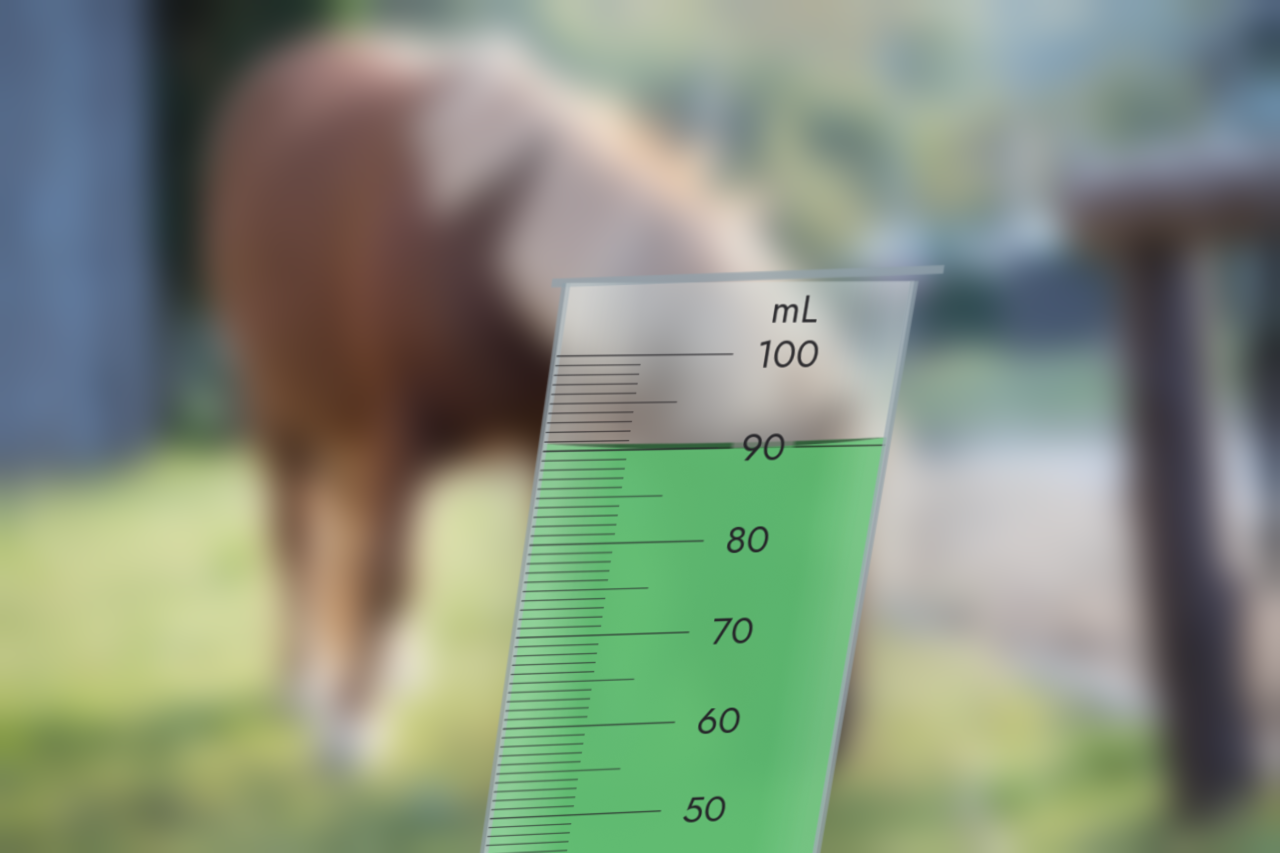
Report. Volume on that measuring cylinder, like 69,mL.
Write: 90,mL
